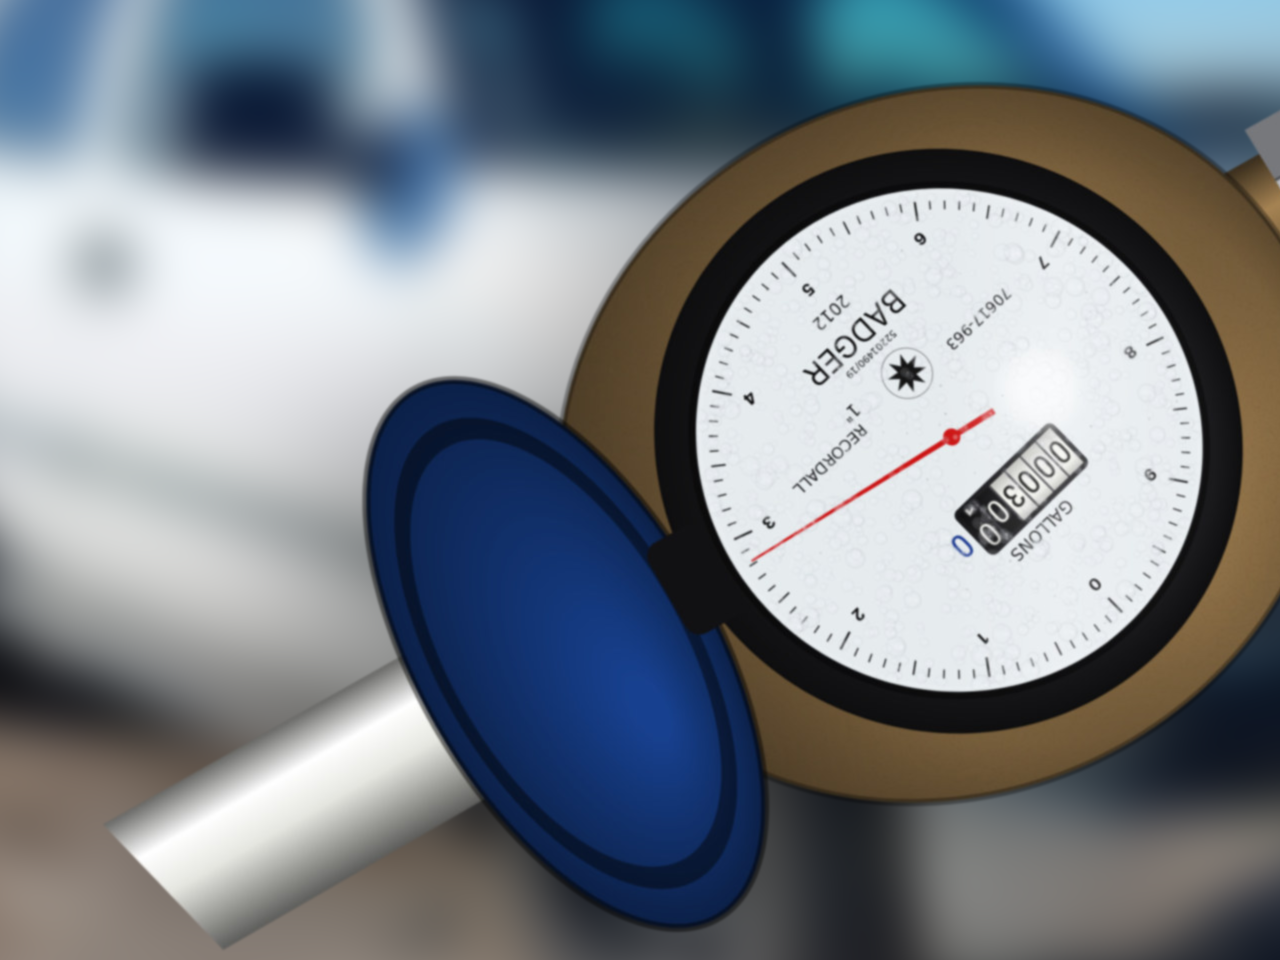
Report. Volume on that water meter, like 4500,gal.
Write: 3002.8,gal
